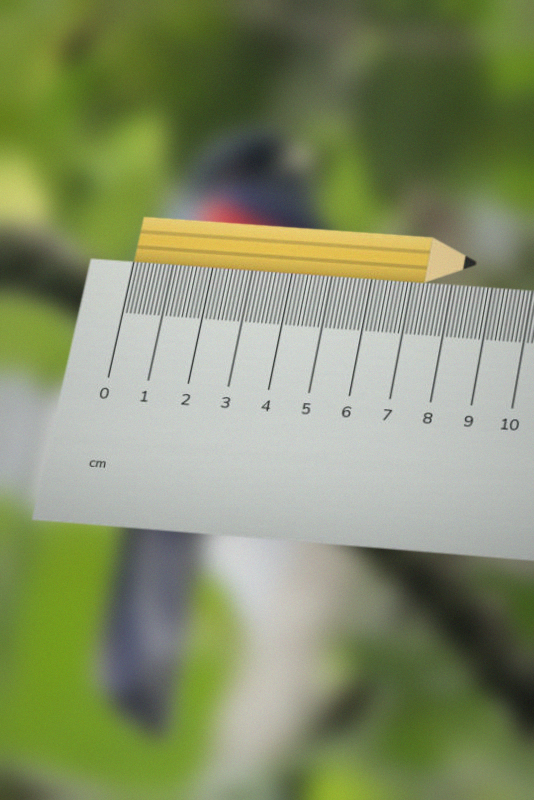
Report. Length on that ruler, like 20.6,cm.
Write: 8.5,cm
